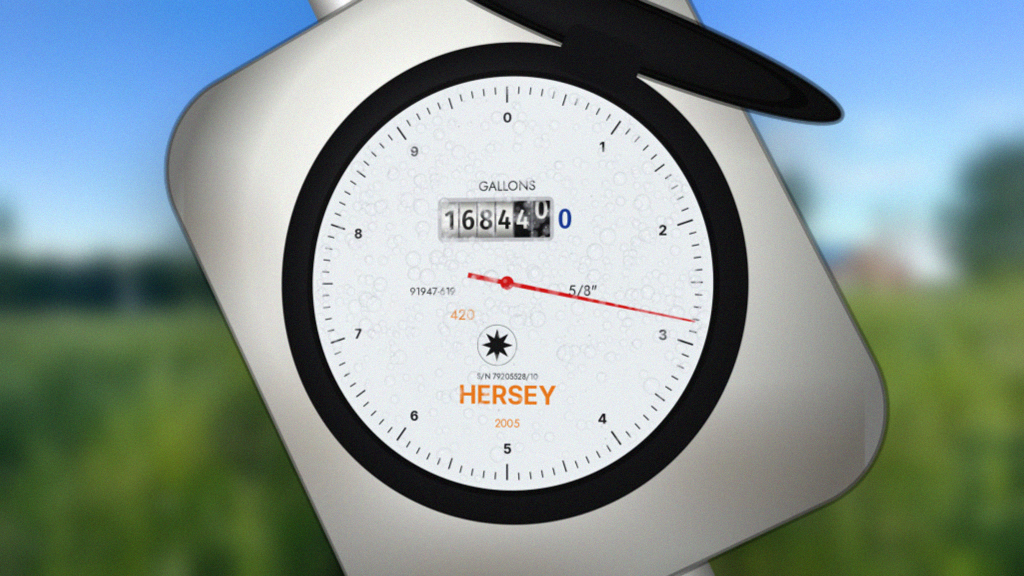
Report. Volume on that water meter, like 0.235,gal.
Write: 1684402.8,gal
